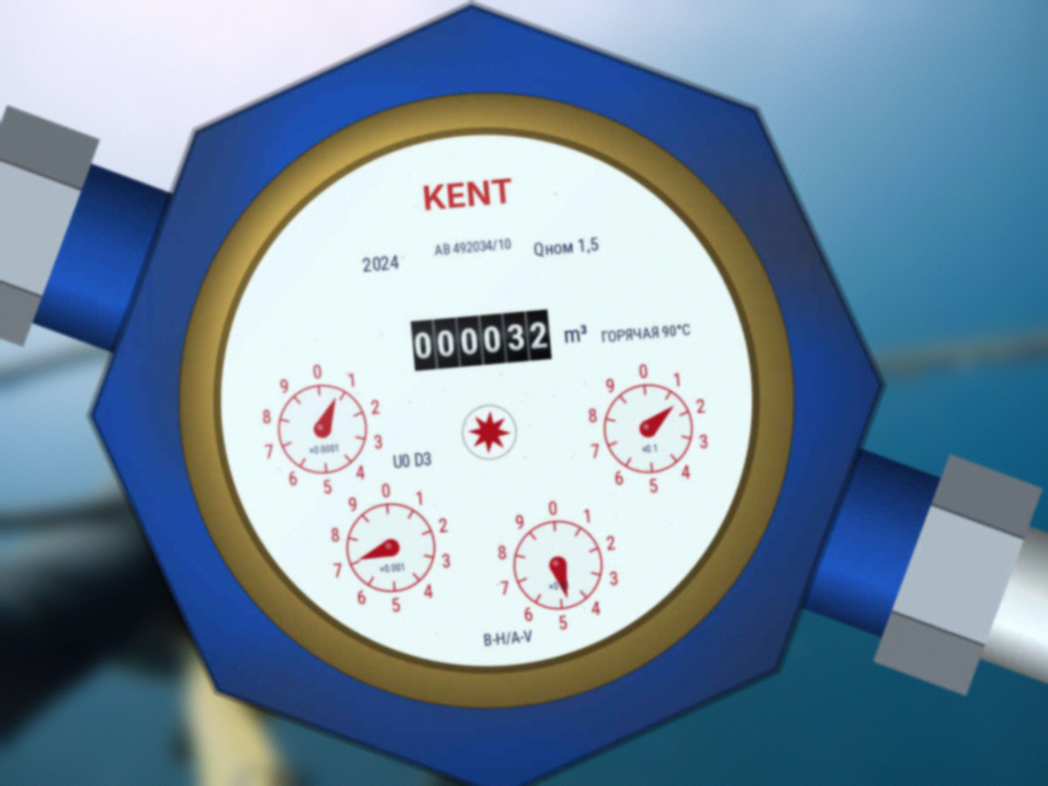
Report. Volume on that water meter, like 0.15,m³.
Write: 32.1470,m³
